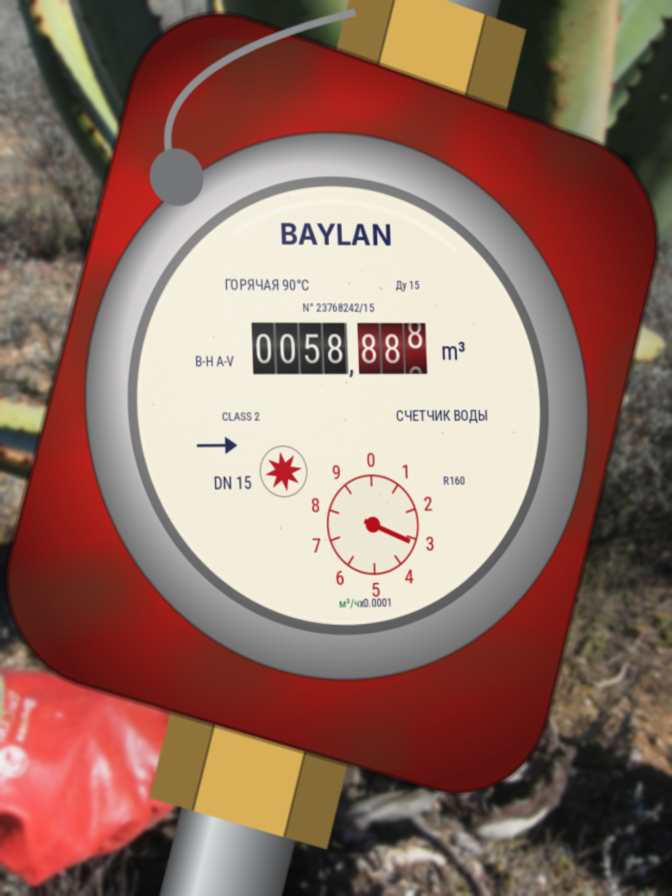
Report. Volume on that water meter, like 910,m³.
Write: 58.8883,m³
